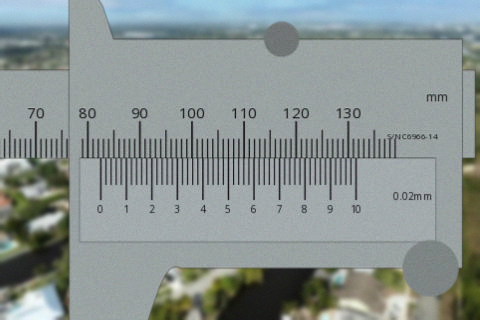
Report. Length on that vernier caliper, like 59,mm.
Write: 82.5,mm
